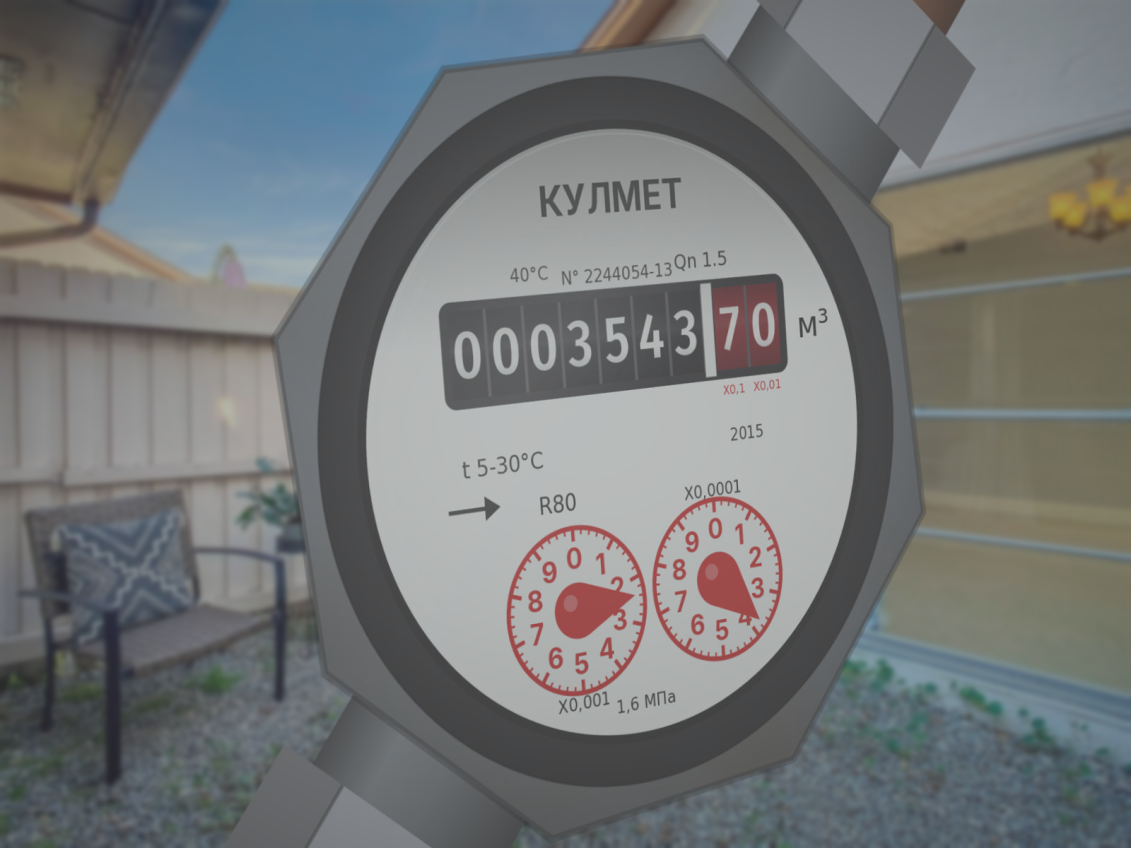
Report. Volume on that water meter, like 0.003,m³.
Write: 3543.7023,m³
